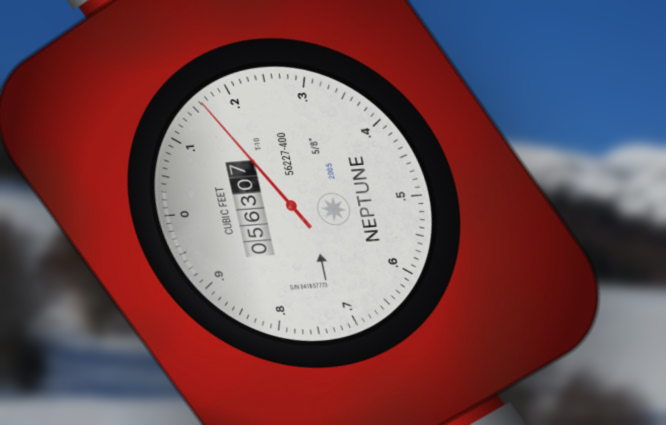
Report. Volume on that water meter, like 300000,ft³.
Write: 56307.16,ft³
